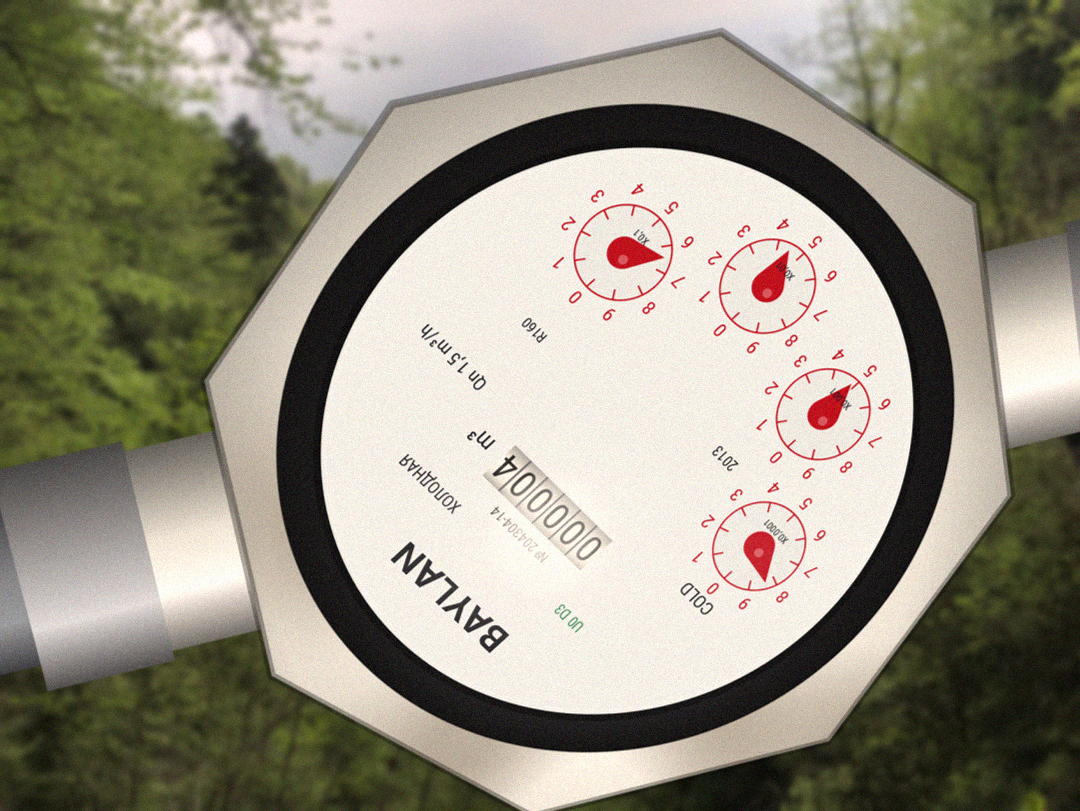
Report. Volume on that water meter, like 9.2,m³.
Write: 4.6448,m³
